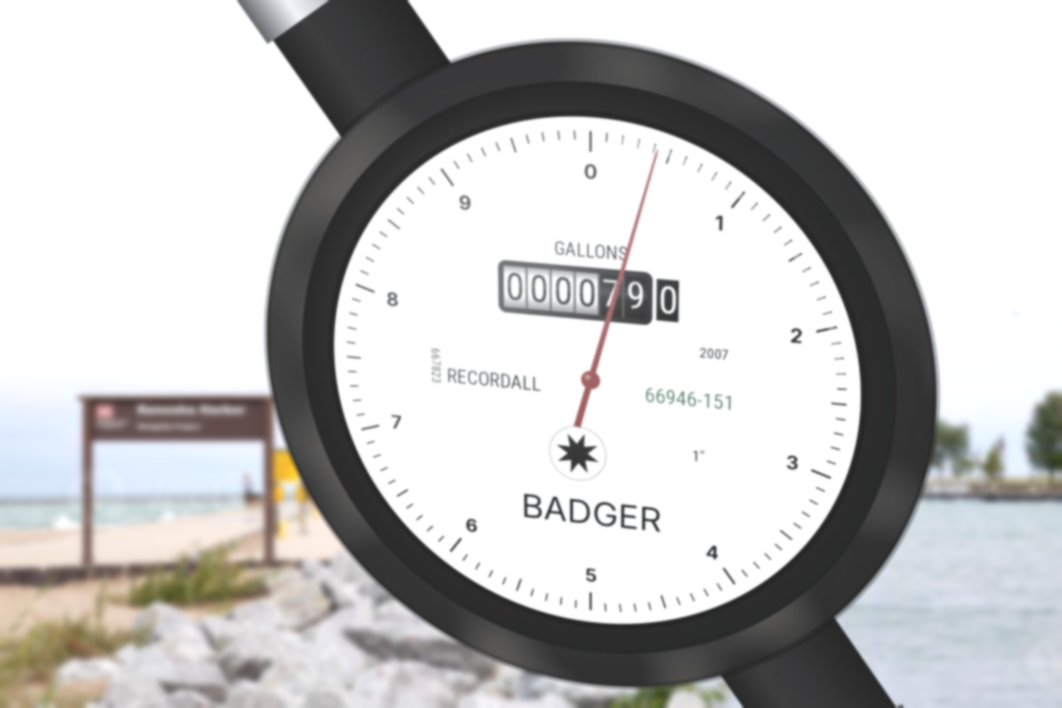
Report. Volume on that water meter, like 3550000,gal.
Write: 790.4,gal
